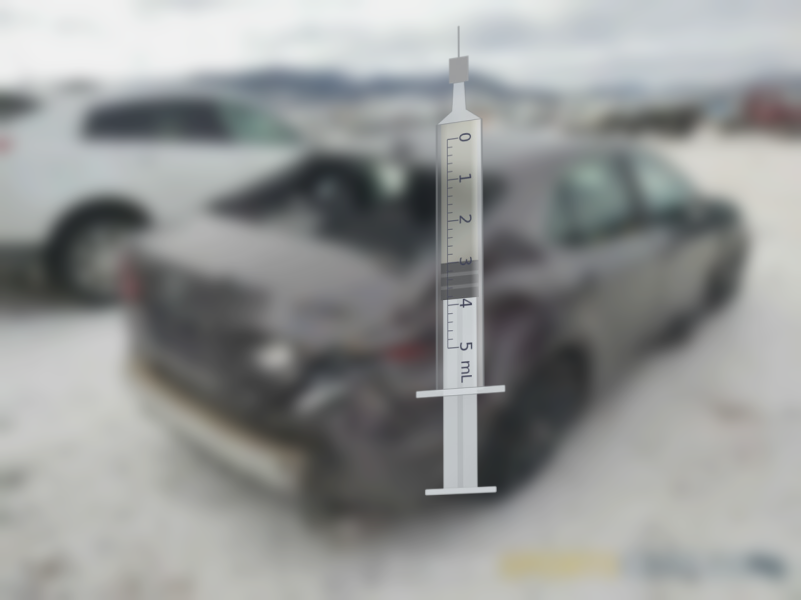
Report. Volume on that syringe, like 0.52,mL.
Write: 3,mL
